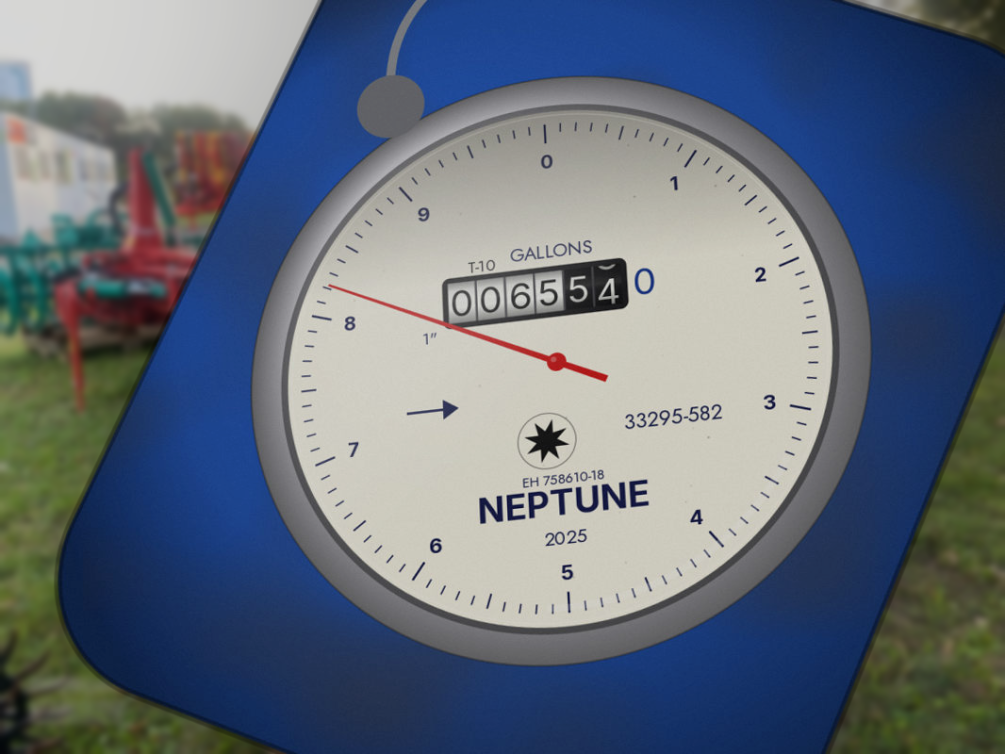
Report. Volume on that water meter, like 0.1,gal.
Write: 65538.2,gal
